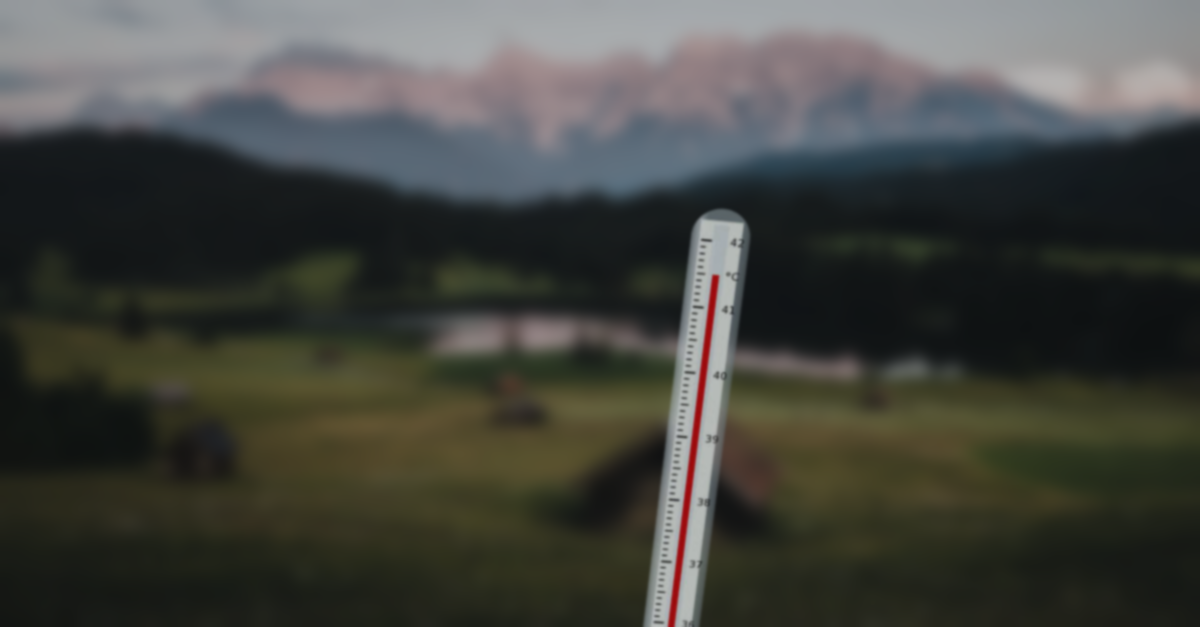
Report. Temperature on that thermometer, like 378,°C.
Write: 41.5,°C
